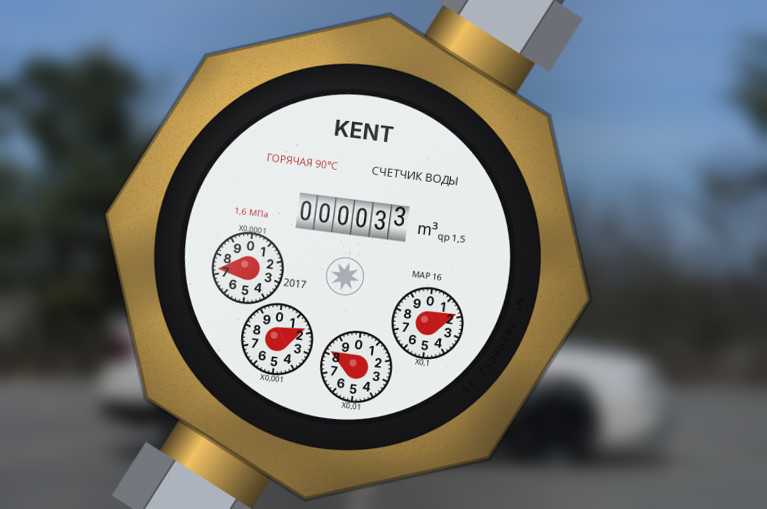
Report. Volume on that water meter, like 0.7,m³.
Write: 33.1817,m³
